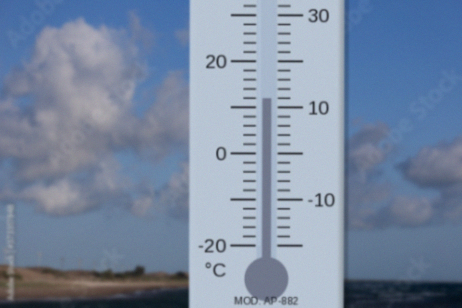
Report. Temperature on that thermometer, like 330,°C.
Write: 12,°C
